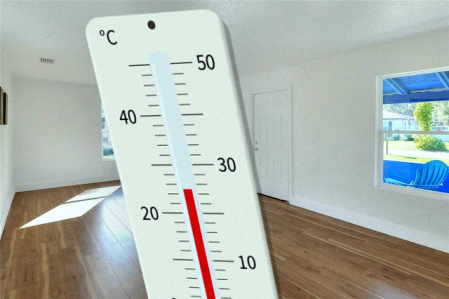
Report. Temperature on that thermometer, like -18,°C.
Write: 25,°C
